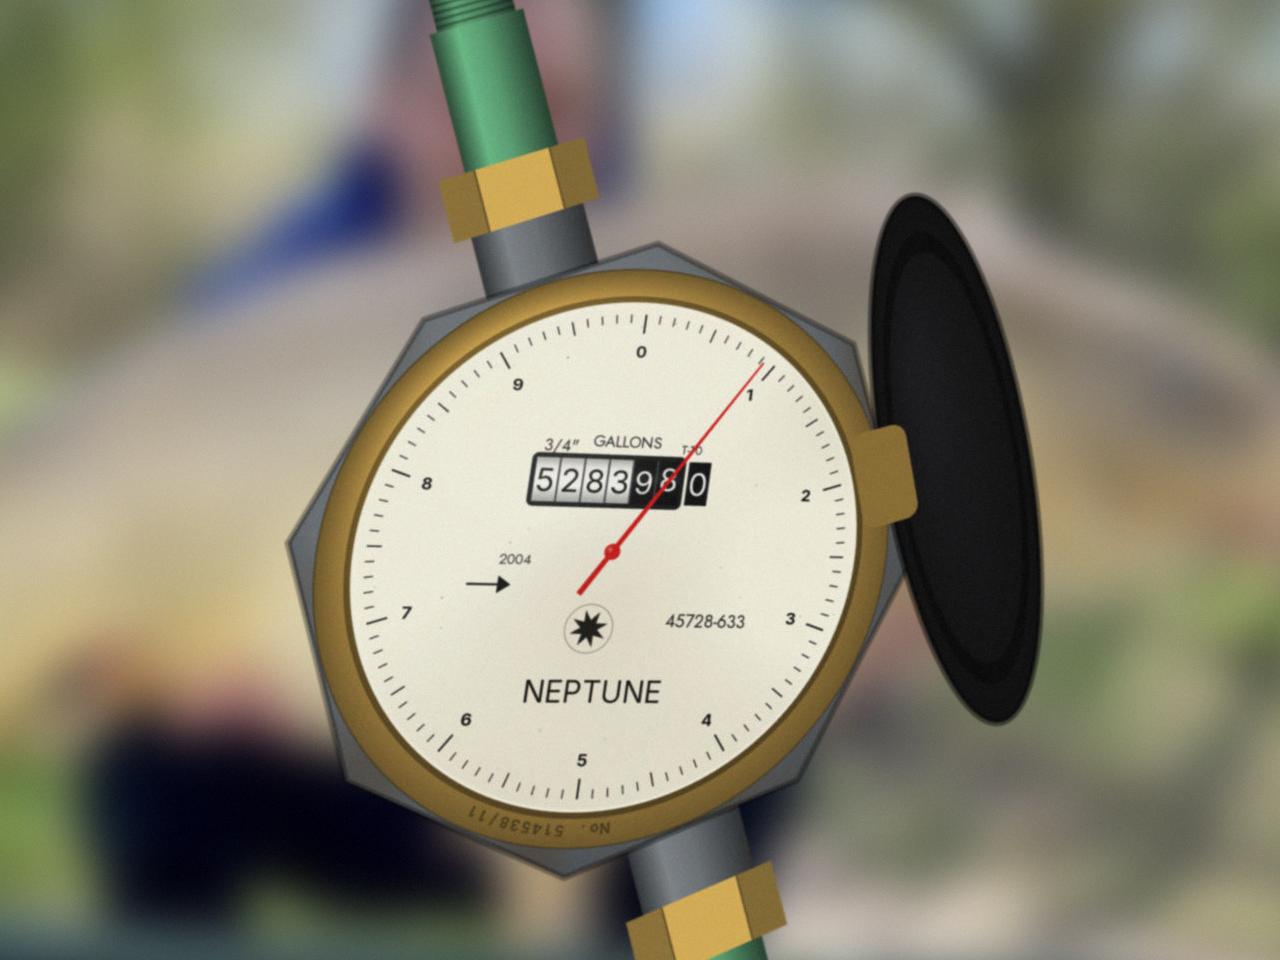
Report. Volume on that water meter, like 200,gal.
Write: 5283980.9,gal
